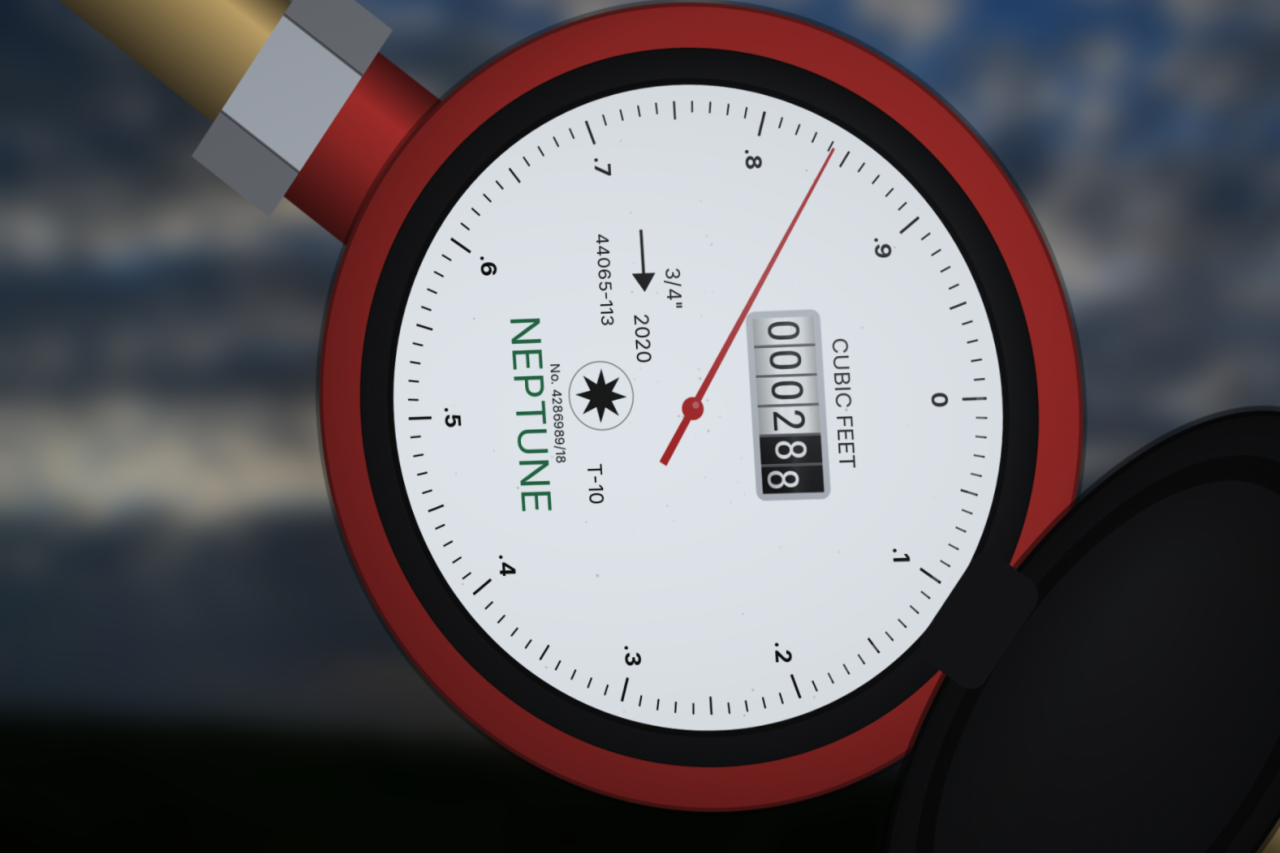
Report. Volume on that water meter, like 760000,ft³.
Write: 287.84,ft³
